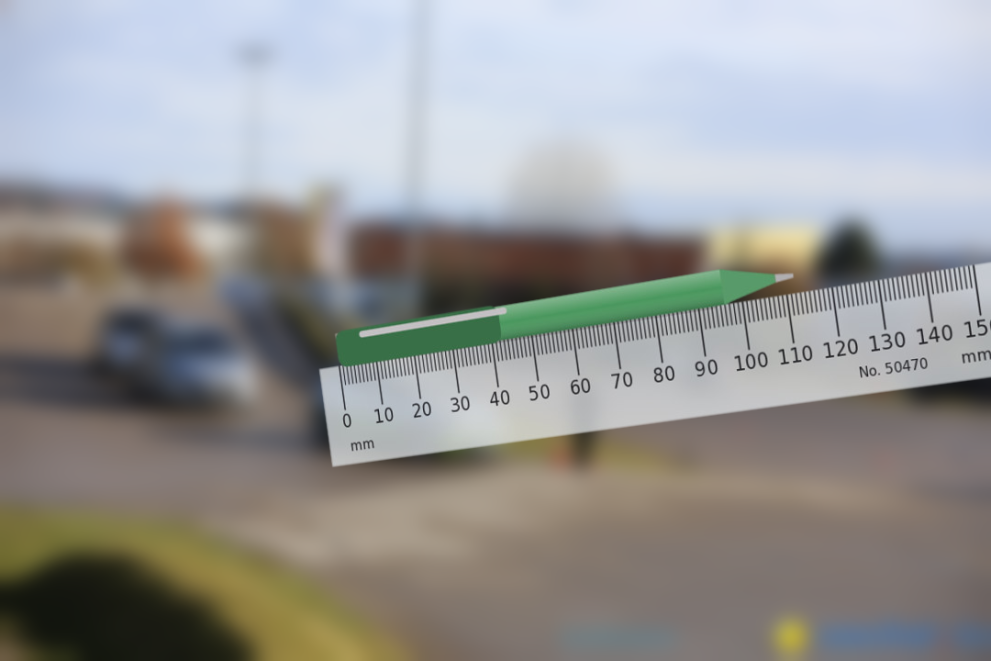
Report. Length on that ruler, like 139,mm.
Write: 112,mm
